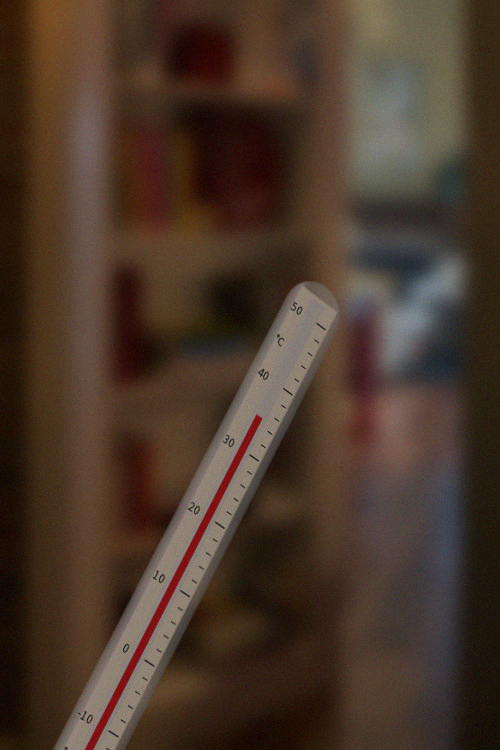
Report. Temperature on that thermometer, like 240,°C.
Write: 35,°C
